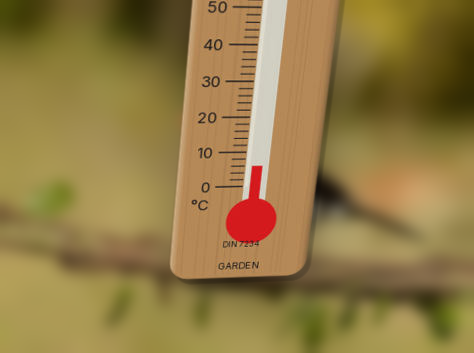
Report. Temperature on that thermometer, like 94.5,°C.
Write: 6,°C
